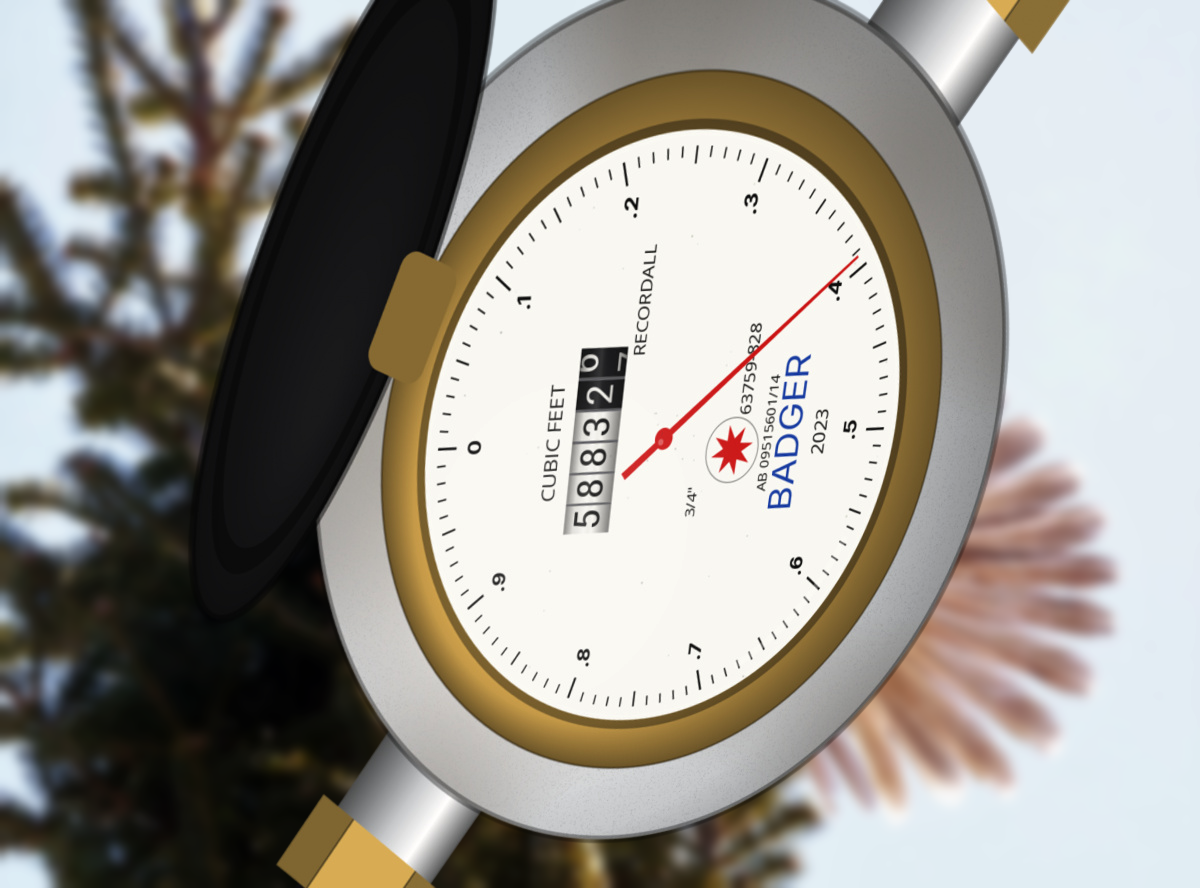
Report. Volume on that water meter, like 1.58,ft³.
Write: 588326.39,ft³
